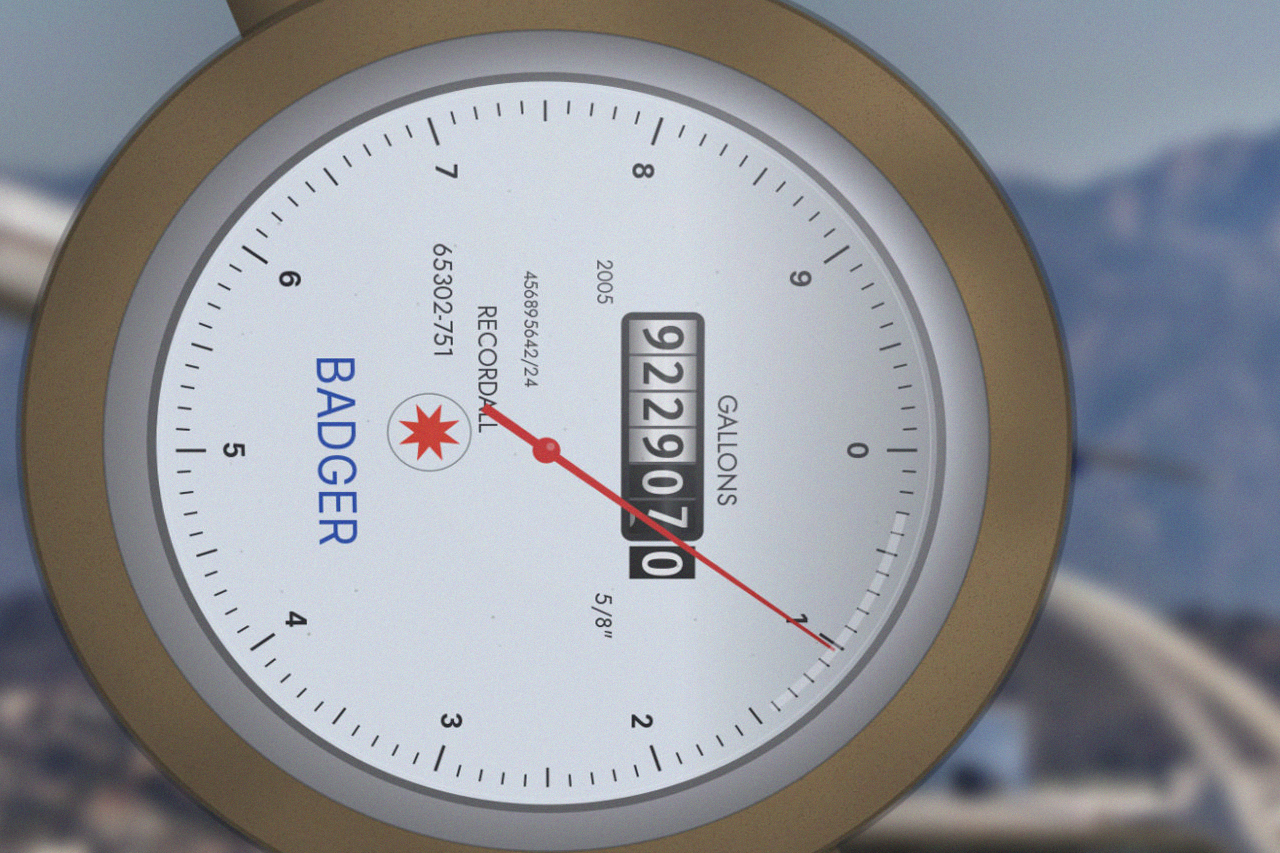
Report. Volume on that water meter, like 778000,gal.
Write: 9229071.0,gal
